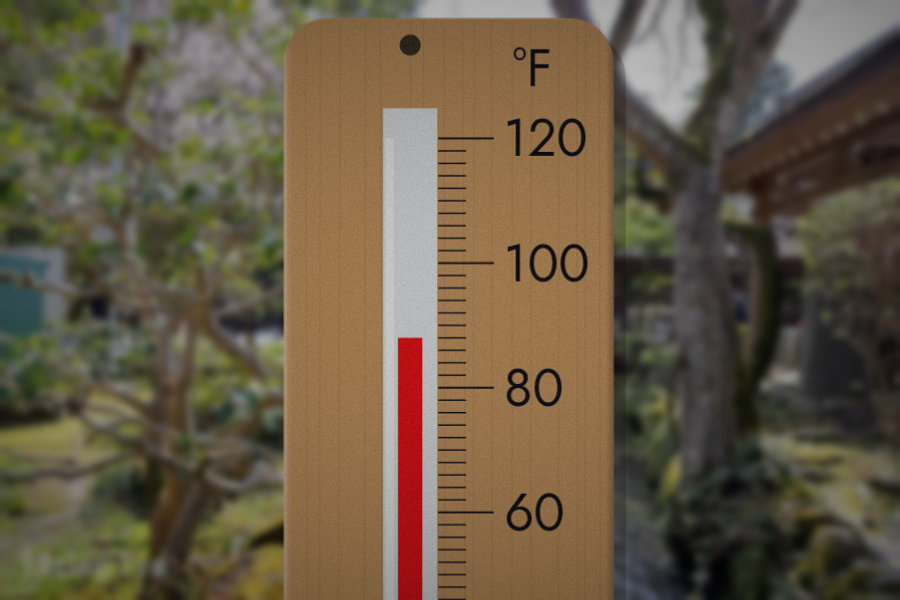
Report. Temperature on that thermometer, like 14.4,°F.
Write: 88,°F
